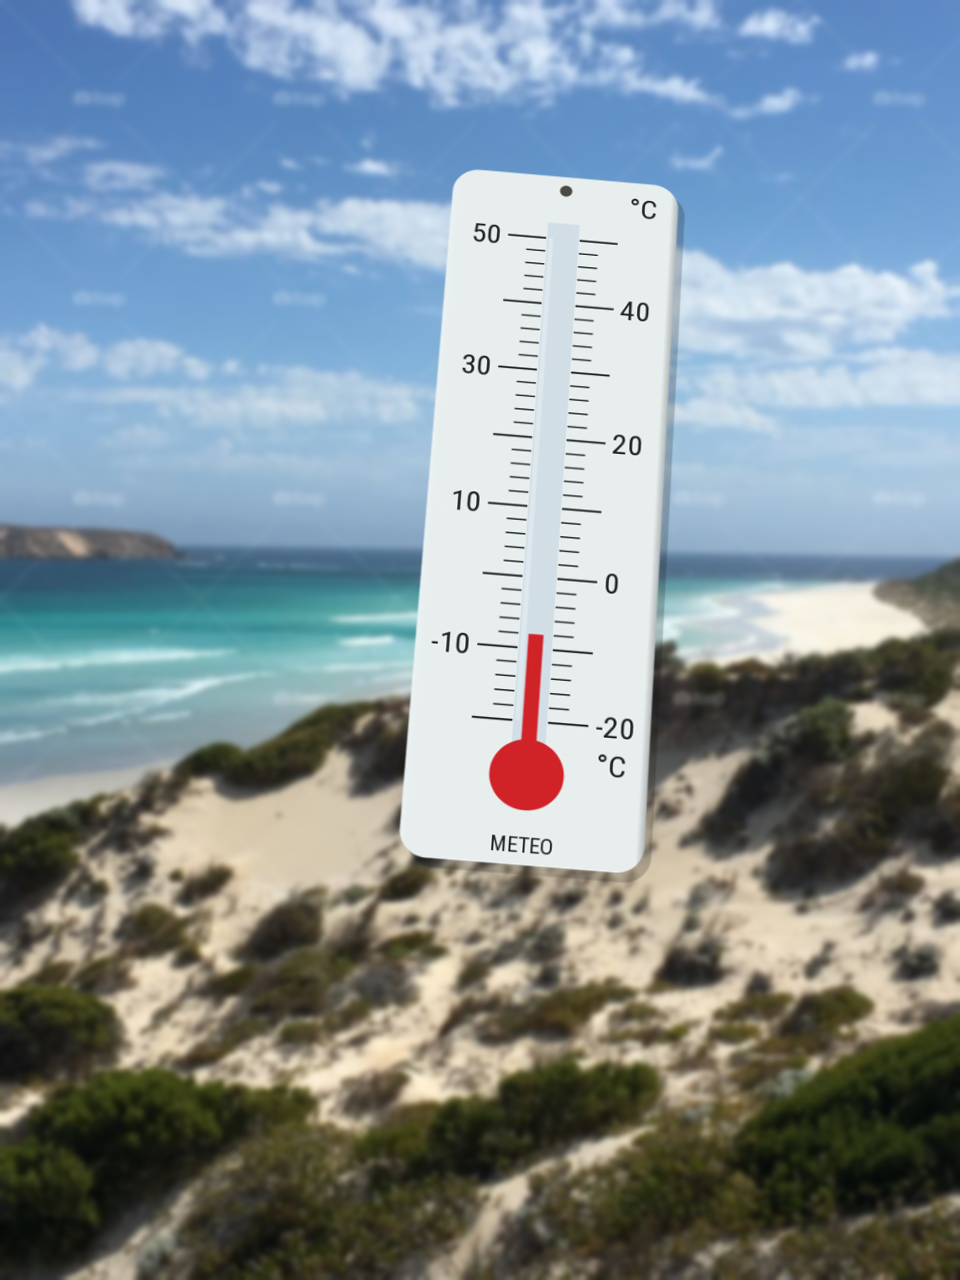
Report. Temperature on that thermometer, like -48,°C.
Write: -8,°C
